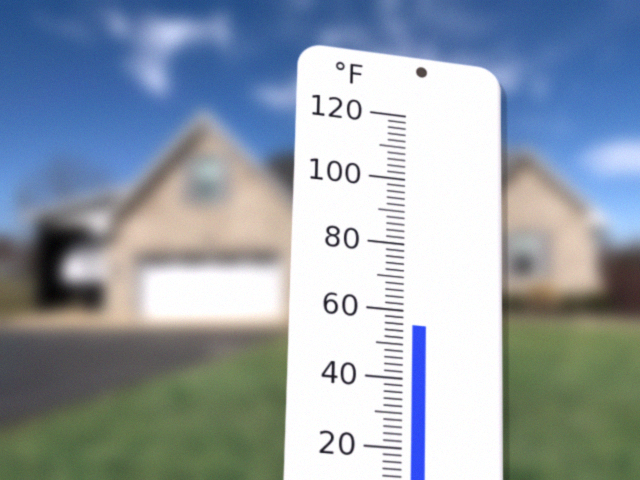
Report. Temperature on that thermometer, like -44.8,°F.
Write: 56,°F
